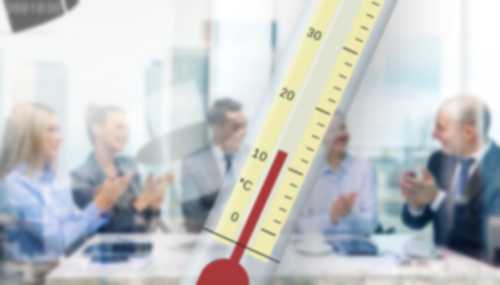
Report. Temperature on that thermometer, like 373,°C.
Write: 12,°C
